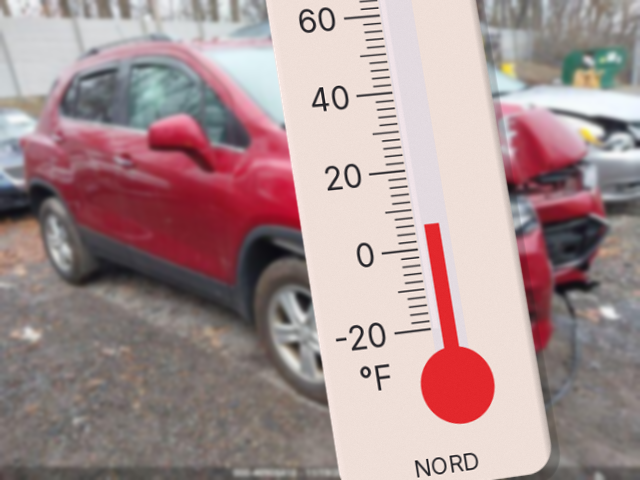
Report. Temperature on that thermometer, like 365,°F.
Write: 6,°F
